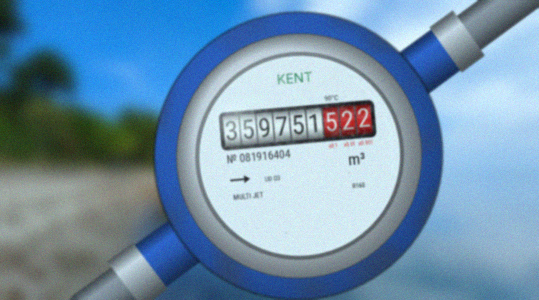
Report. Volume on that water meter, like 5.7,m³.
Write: 359751.522,m³
